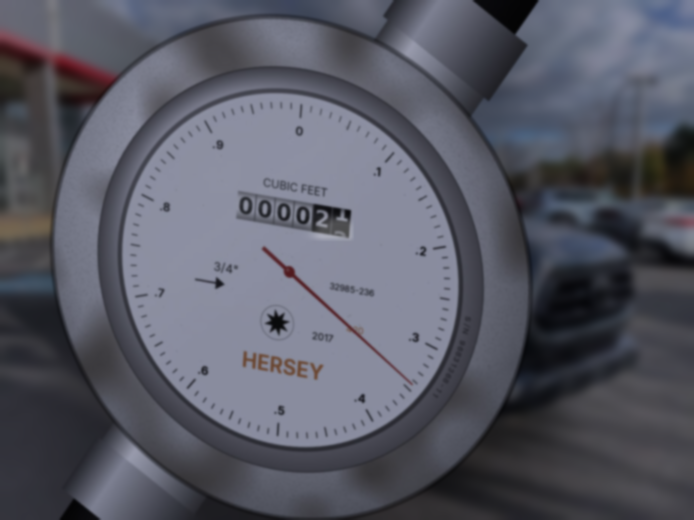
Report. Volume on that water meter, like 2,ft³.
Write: 21.34,ft³
